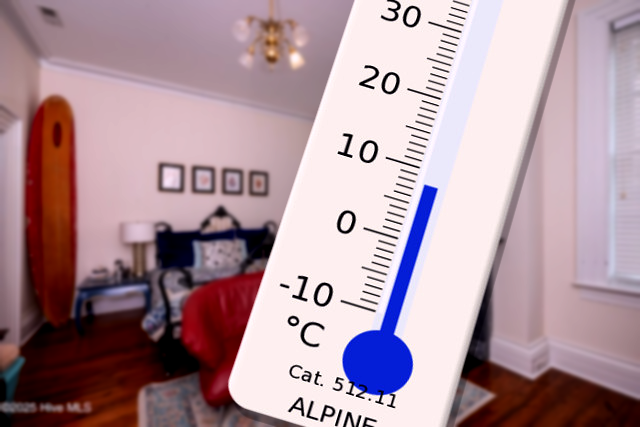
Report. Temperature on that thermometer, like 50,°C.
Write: 8,°C
